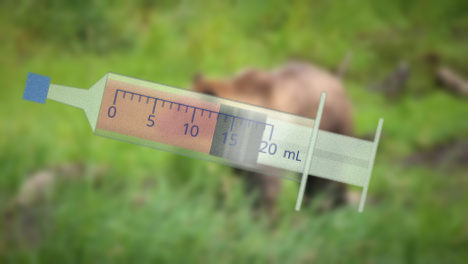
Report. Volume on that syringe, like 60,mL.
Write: 13,mL
